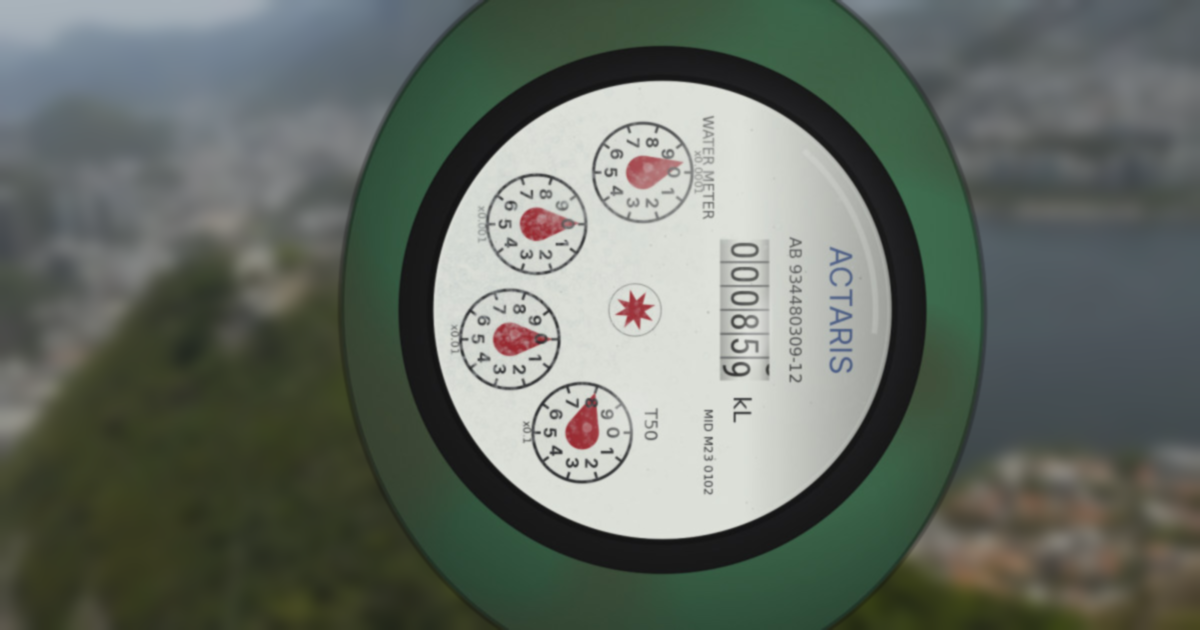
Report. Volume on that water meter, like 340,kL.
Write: 858.7999,kL
